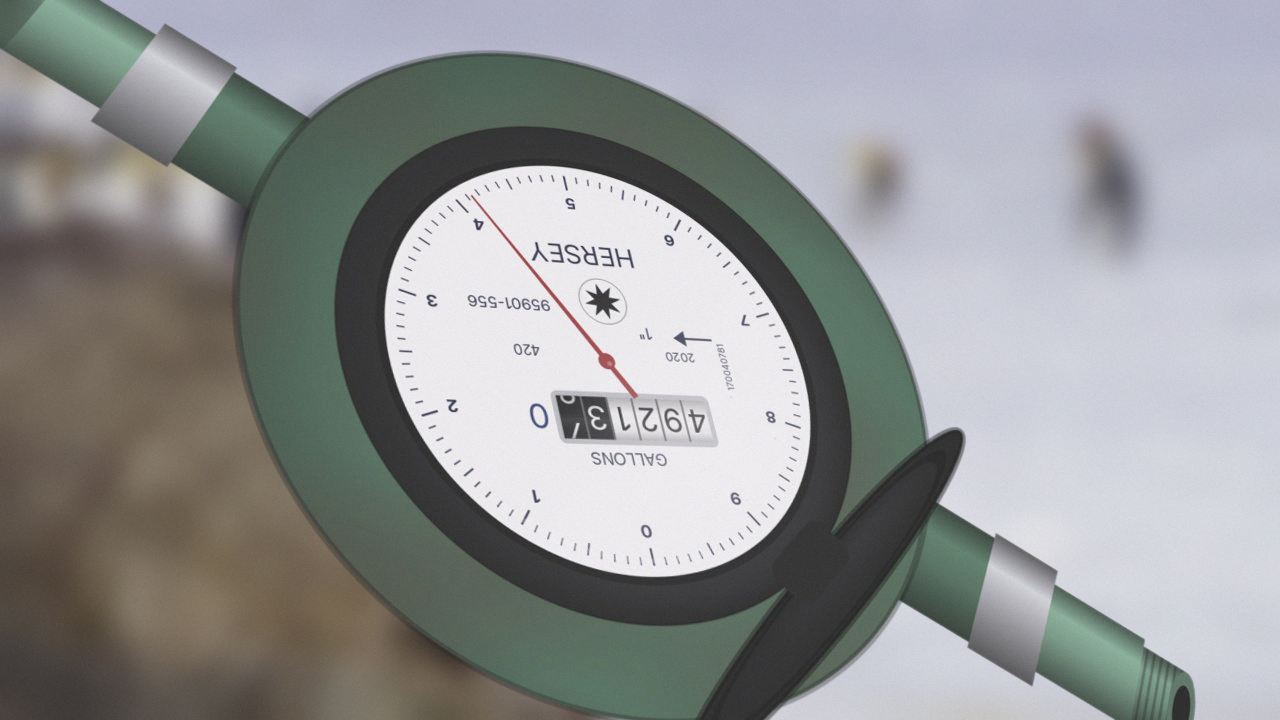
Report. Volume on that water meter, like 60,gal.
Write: 4921374.1,gal
